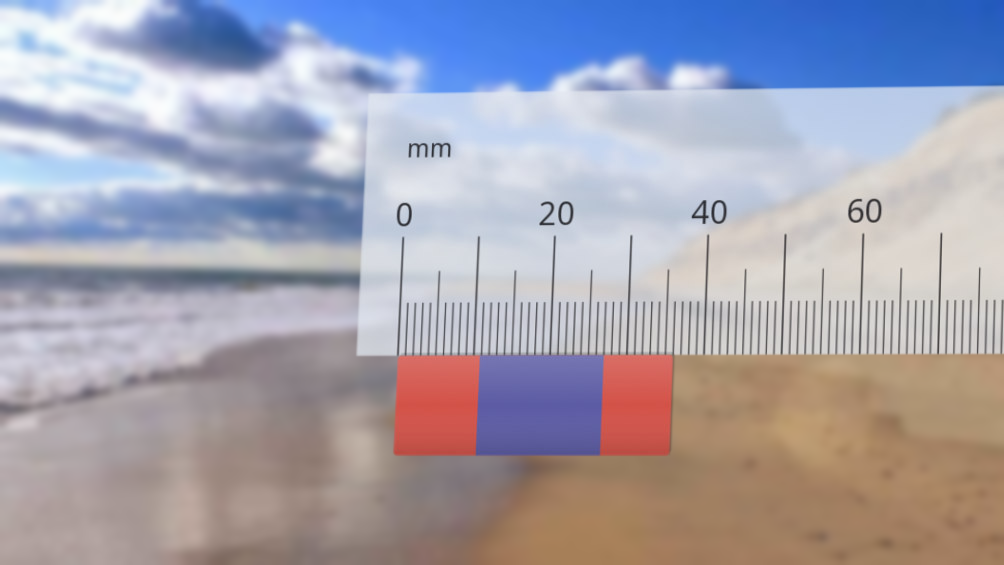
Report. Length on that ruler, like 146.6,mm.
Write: 36,mm
